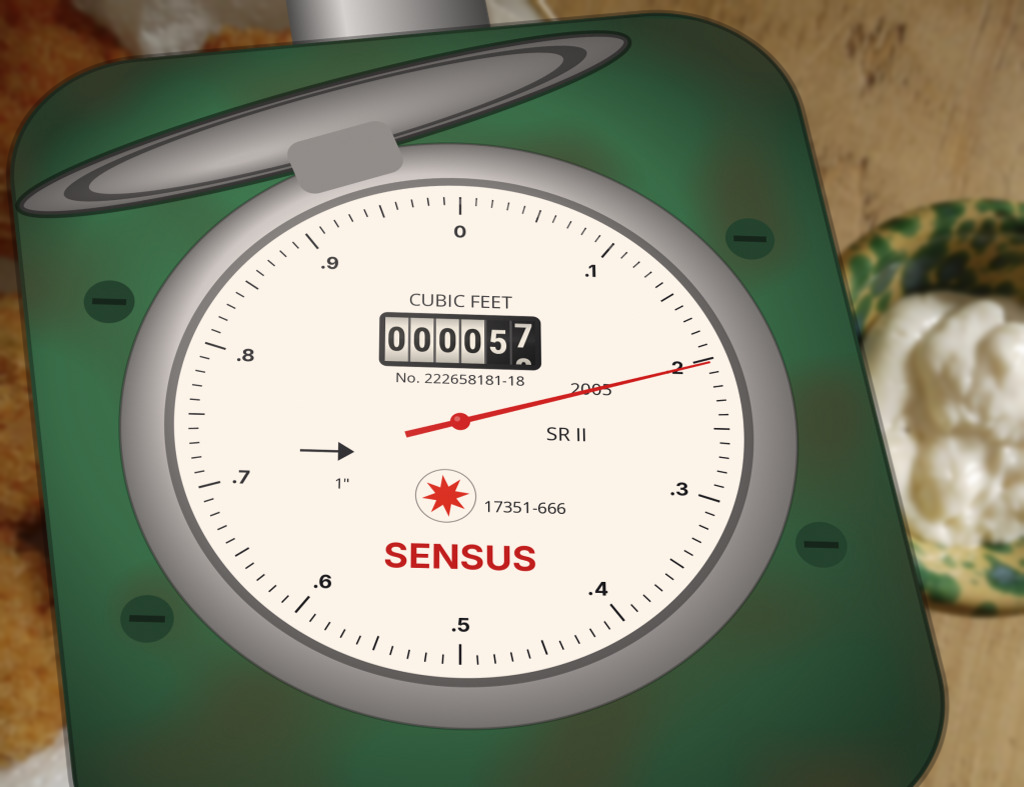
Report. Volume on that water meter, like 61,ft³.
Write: 57.20,ft³
